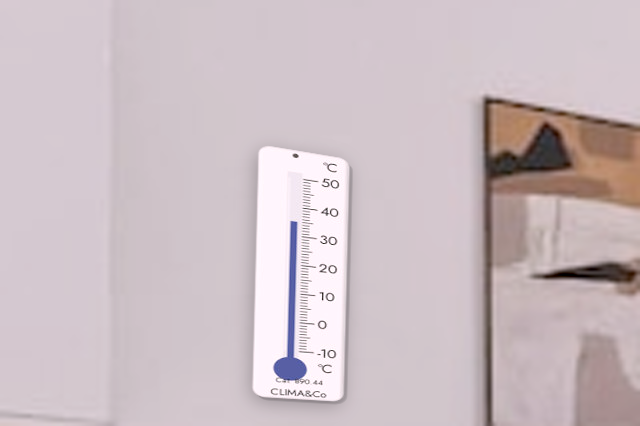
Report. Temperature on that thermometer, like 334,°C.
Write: 35,°C
